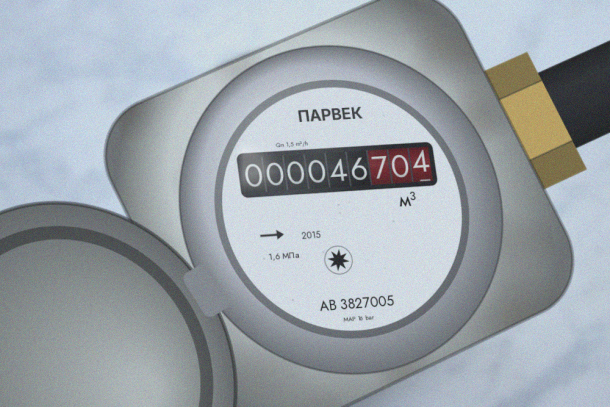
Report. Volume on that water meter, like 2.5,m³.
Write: 46.704,m³
